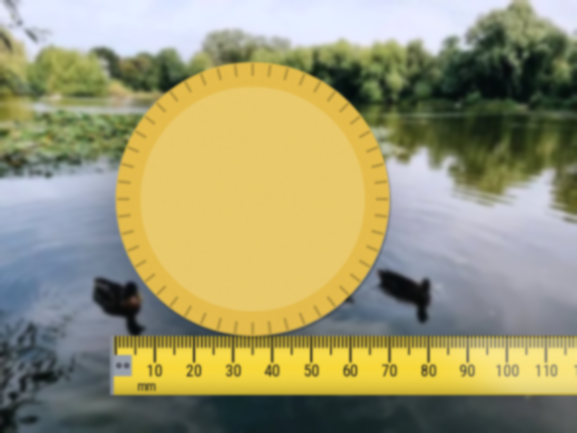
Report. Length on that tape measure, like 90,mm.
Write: 70,mm
